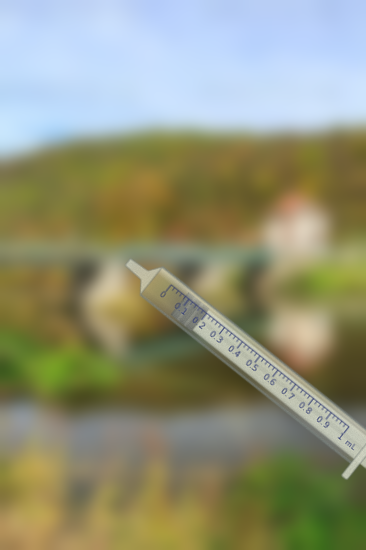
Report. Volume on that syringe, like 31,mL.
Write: 0.08,mL
